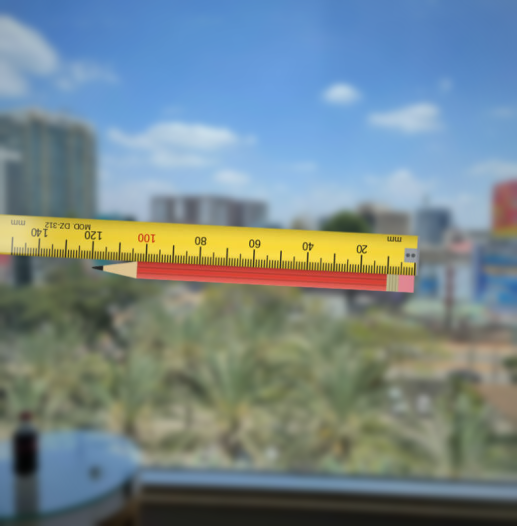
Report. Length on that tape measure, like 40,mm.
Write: 120,mm
